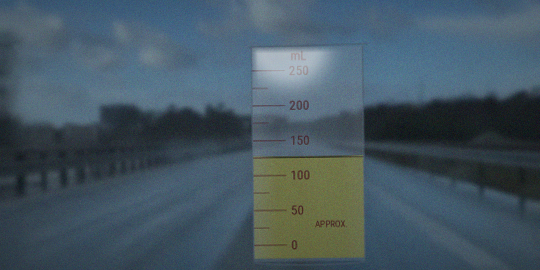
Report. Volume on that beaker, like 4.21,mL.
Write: 125,mL
